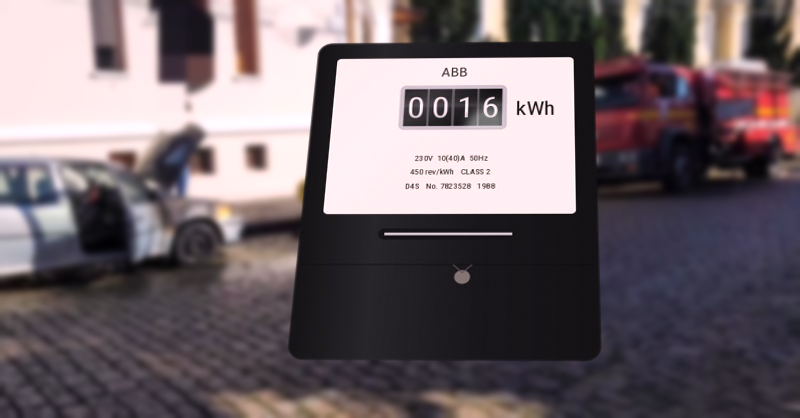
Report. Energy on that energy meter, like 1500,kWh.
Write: 16,kWh
